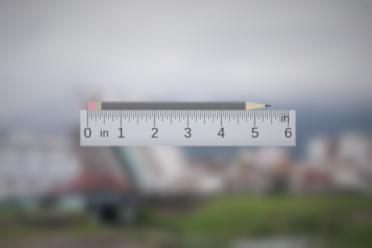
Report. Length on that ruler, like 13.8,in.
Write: 5.5,in
